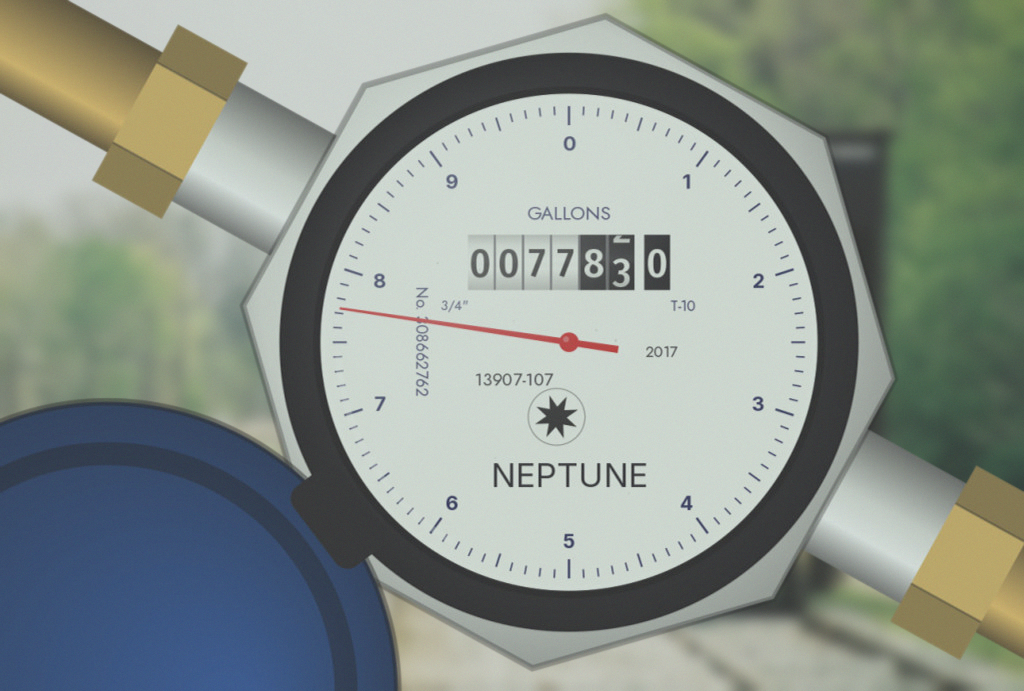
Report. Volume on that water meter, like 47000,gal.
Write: 77827.7,gal
